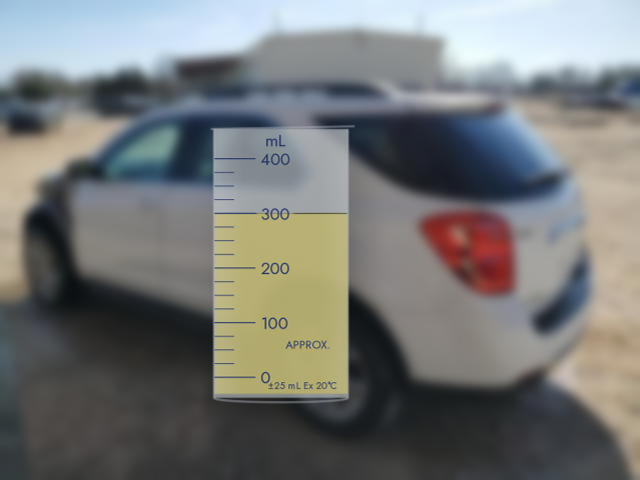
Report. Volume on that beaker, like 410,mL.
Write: 300,mL
